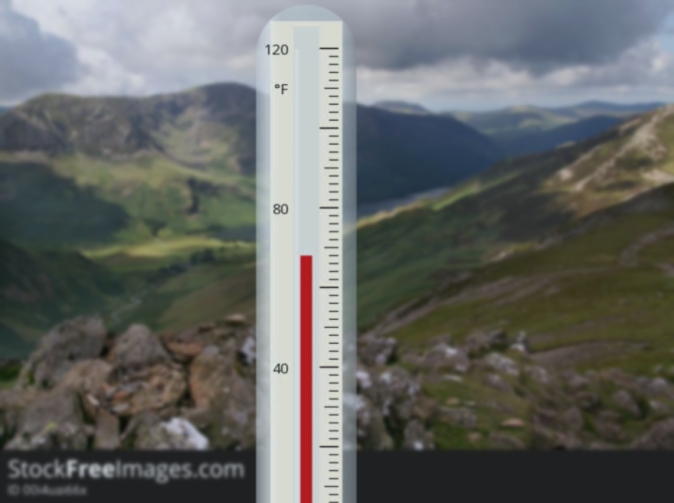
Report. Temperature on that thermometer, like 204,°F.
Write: 68,°F
